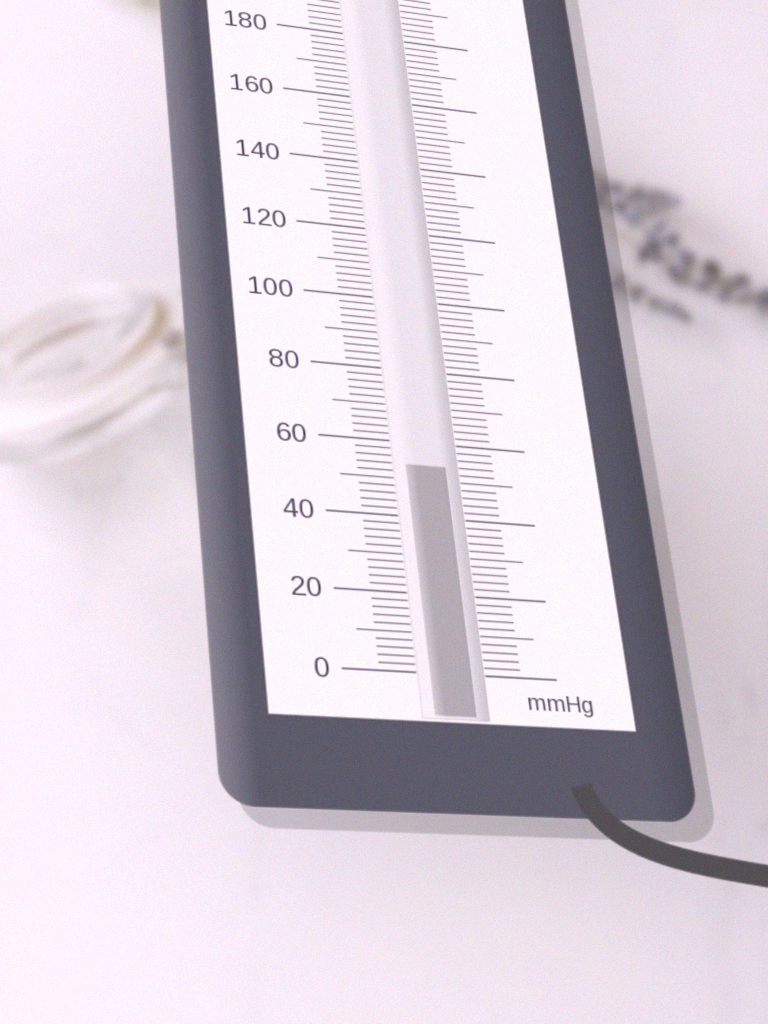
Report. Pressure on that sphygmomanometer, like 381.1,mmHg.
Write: 54,mmHg
